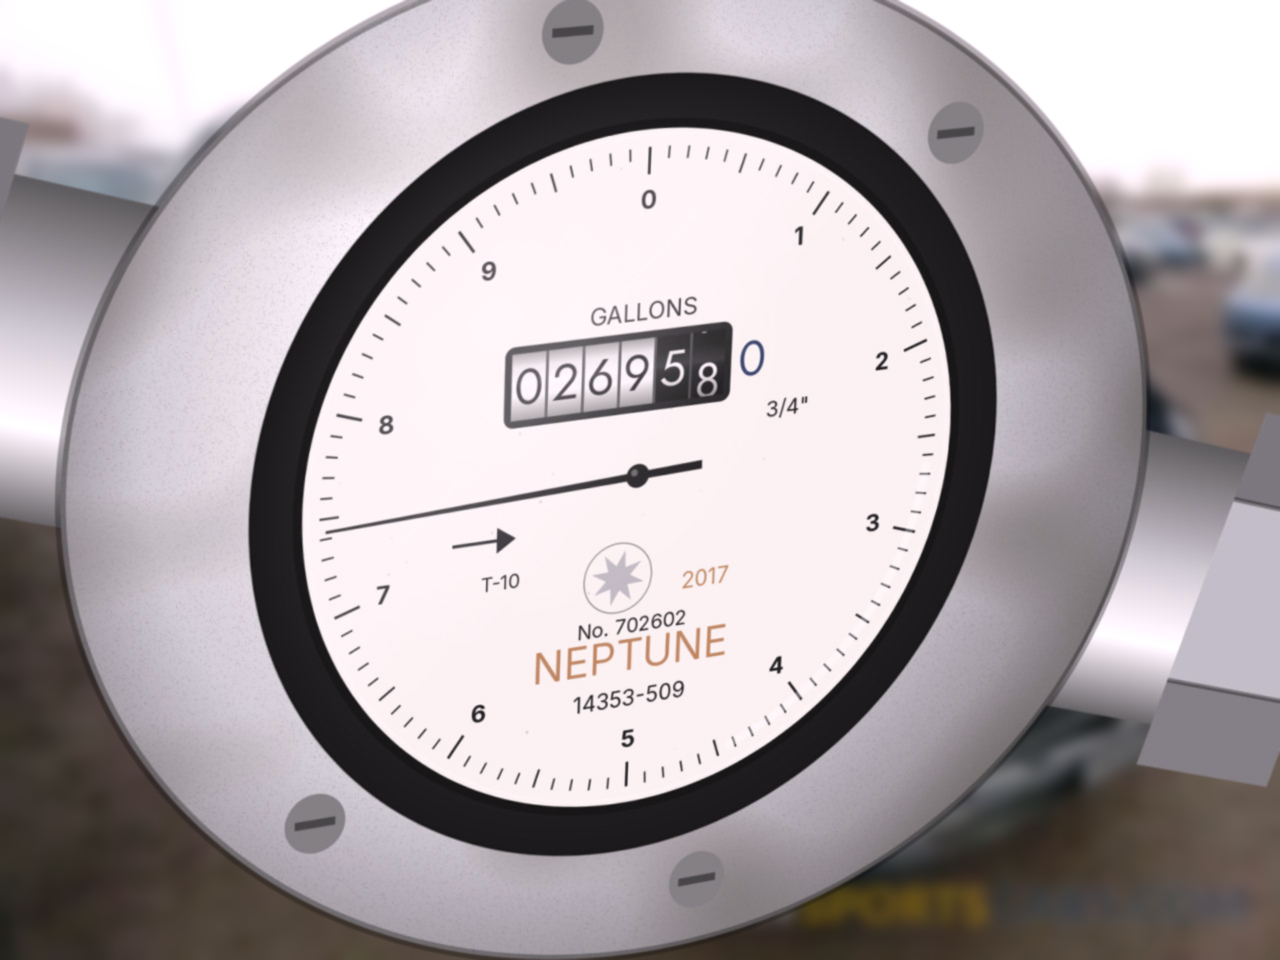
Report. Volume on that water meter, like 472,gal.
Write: 269577.4,gal
